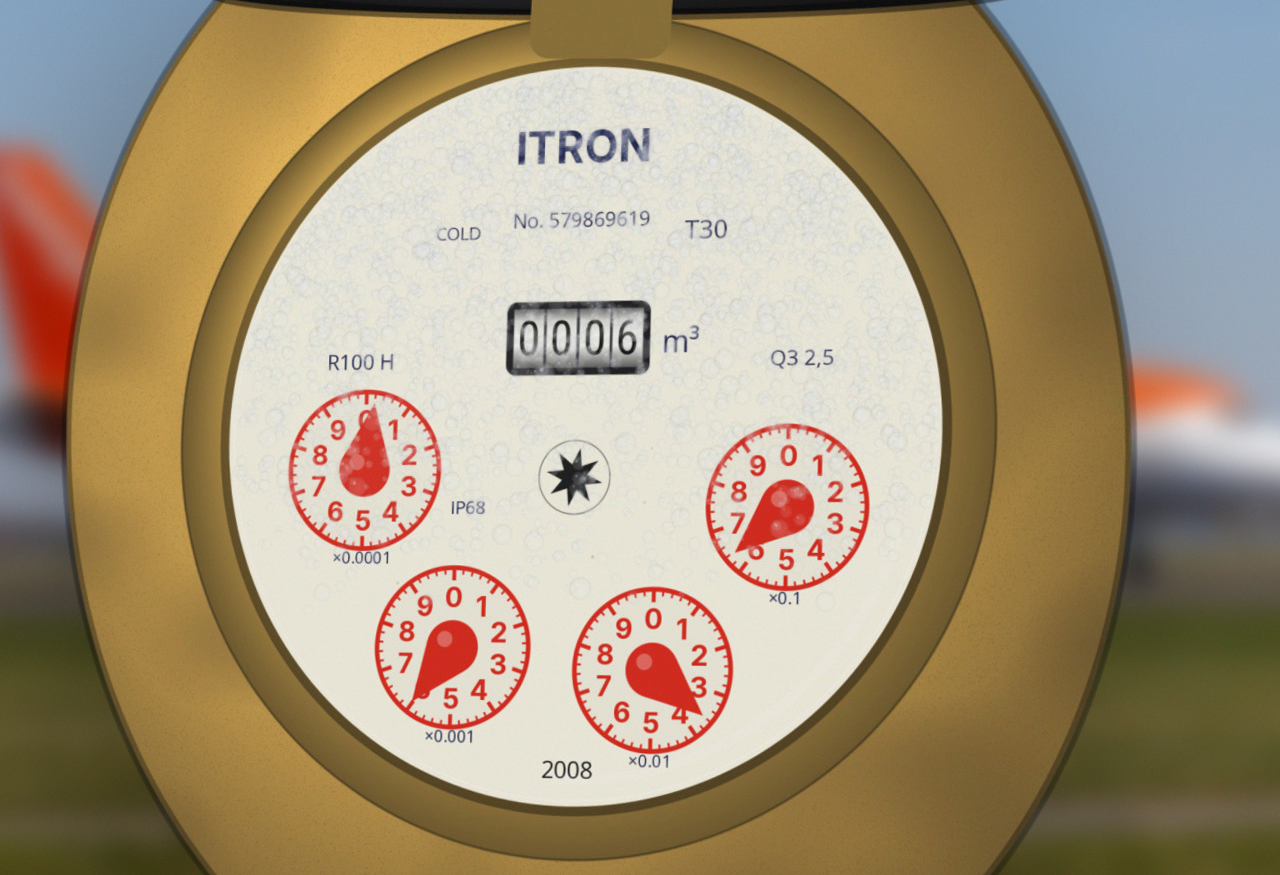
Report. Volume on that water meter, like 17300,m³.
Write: 6.6360,m³
